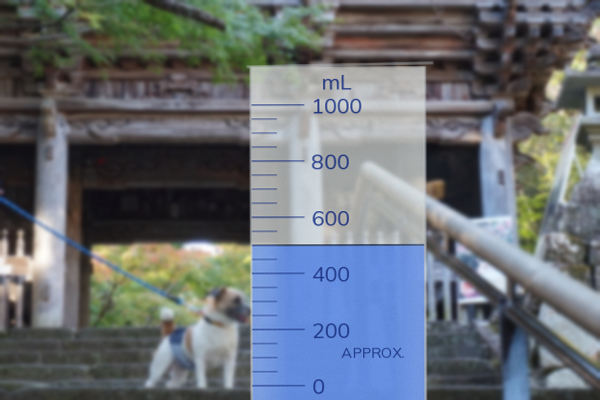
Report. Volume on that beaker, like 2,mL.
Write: 500,mL
